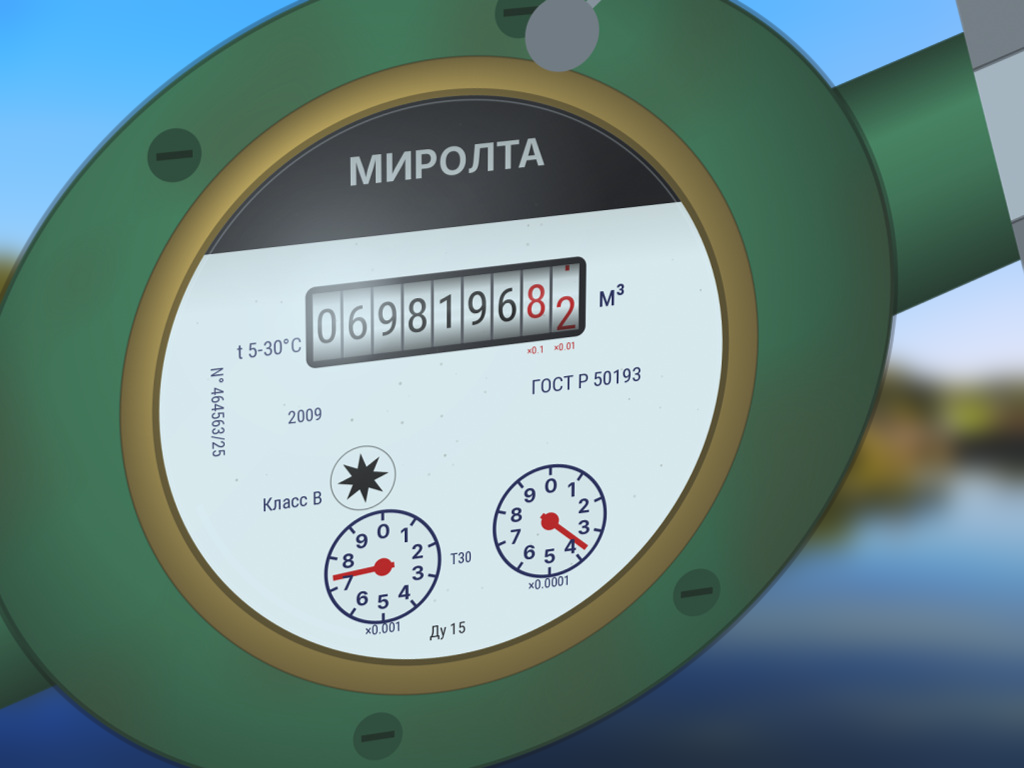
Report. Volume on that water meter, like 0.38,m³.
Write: 698196.8173,m³
